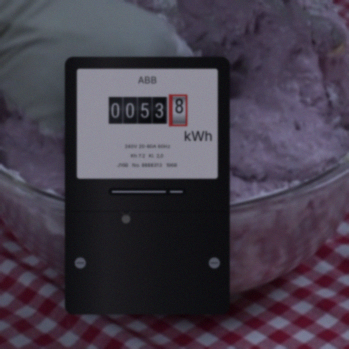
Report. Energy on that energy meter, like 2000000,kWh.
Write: 53.8,kWh
